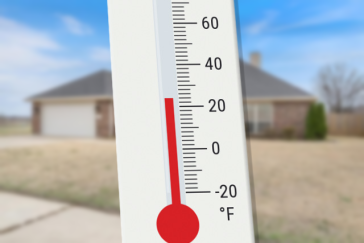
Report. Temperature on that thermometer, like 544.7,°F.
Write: 24,°F
